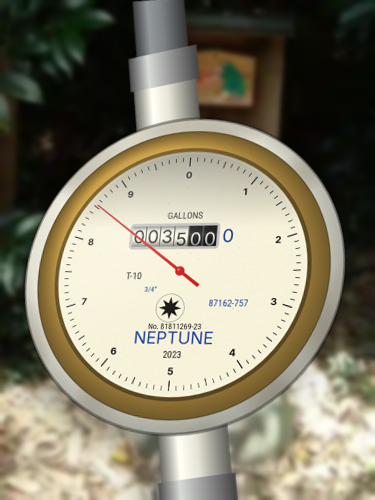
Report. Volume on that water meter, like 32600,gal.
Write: 34998.5,gal
